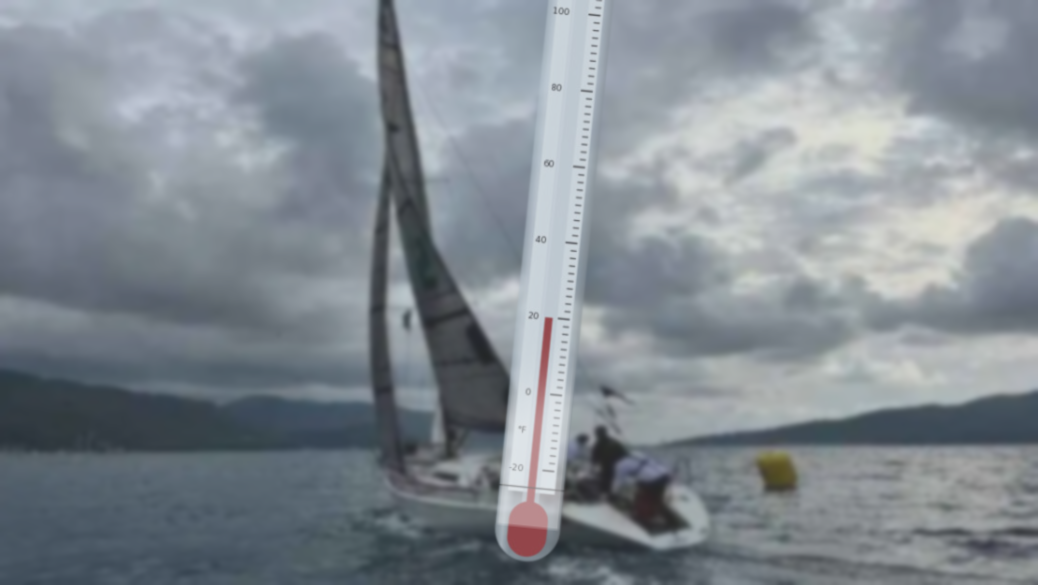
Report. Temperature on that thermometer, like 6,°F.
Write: 20,°F
